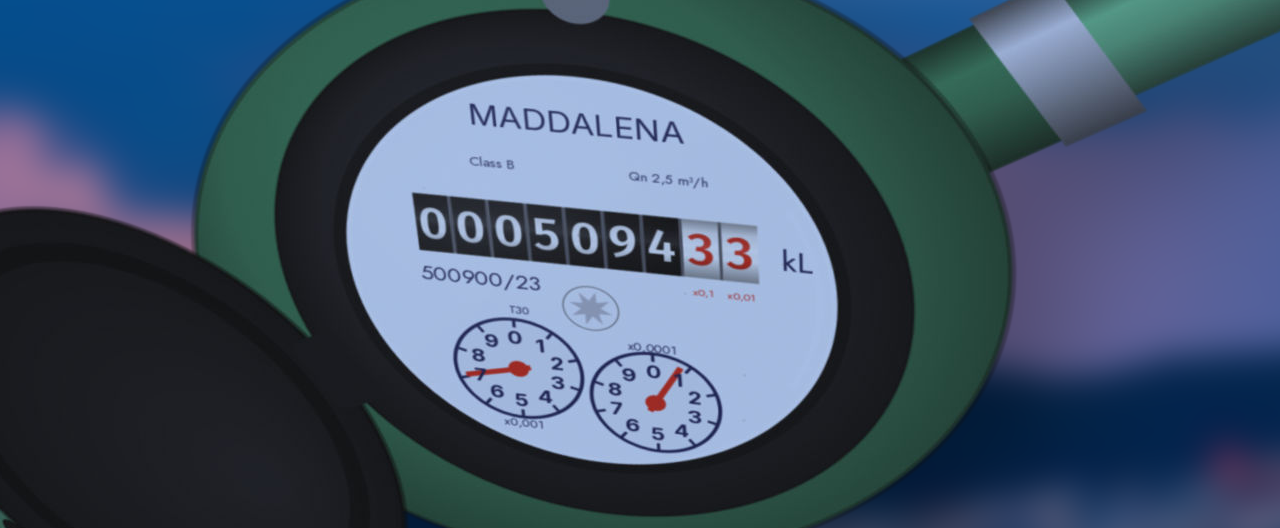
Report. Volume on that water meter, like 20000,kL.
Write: 5094.3370,kL
